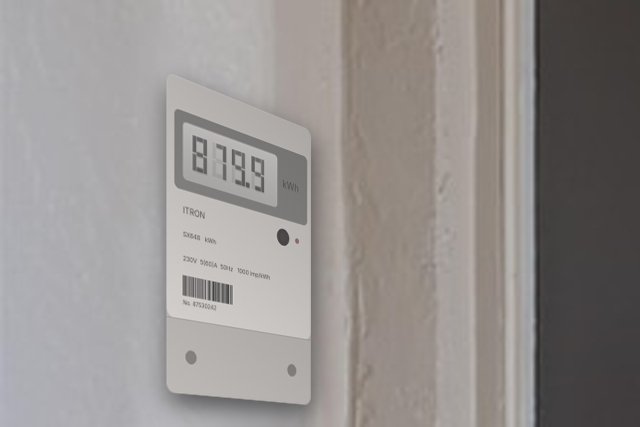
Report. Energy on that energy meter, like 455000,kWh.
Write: 879.9,kWh
